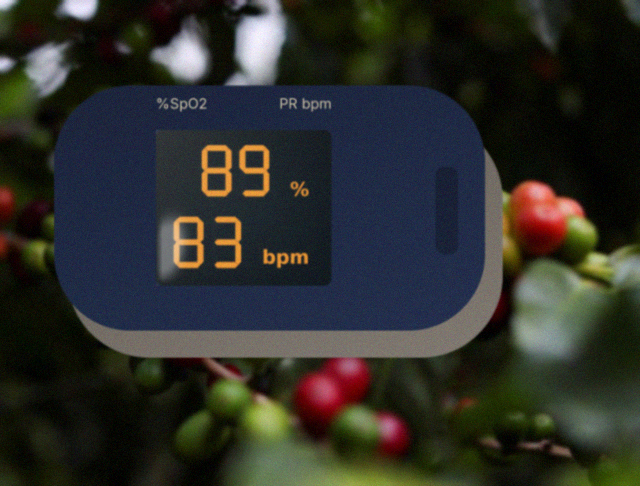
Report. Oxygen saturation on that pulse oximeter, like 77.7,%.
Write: 89,%
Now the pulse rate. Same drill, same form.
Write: 83,bpm
